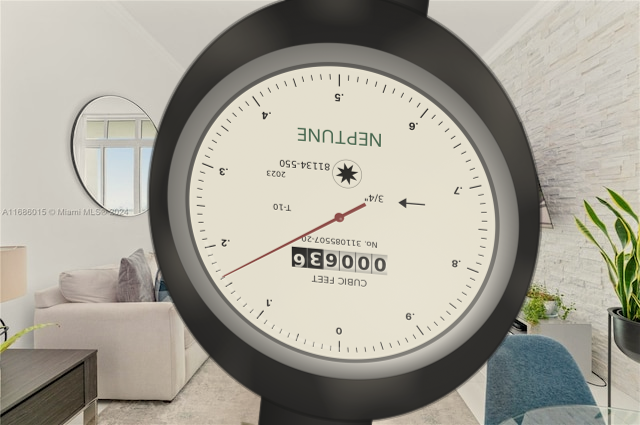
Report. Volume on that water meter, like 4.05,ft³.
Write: 636.16,ft³
